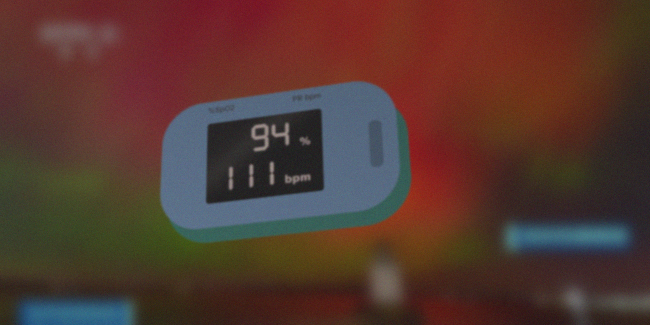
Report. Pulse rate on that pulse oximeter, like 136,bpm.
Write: 111,bpm
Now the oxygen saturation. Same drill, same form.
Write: 94,%
